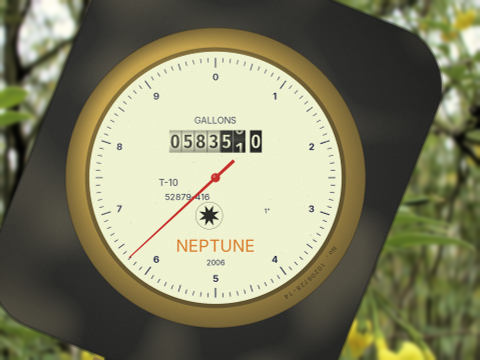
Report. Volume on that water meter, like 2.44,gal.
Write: 583506.3,gal
